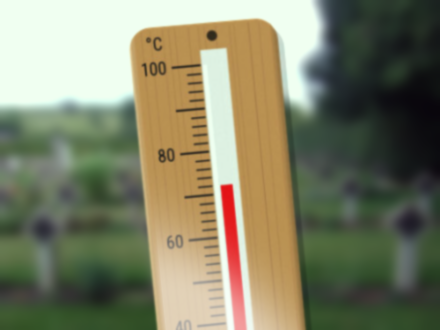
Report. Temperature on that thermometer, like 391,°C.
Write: 72,°C
